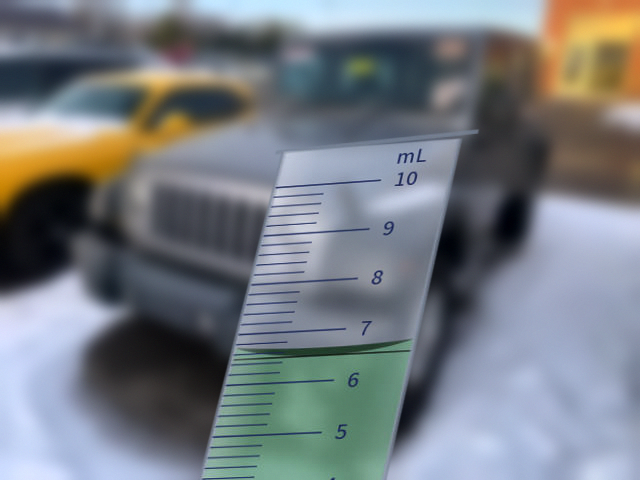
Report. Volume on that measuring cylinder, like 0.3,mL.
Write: 6.5,mL
